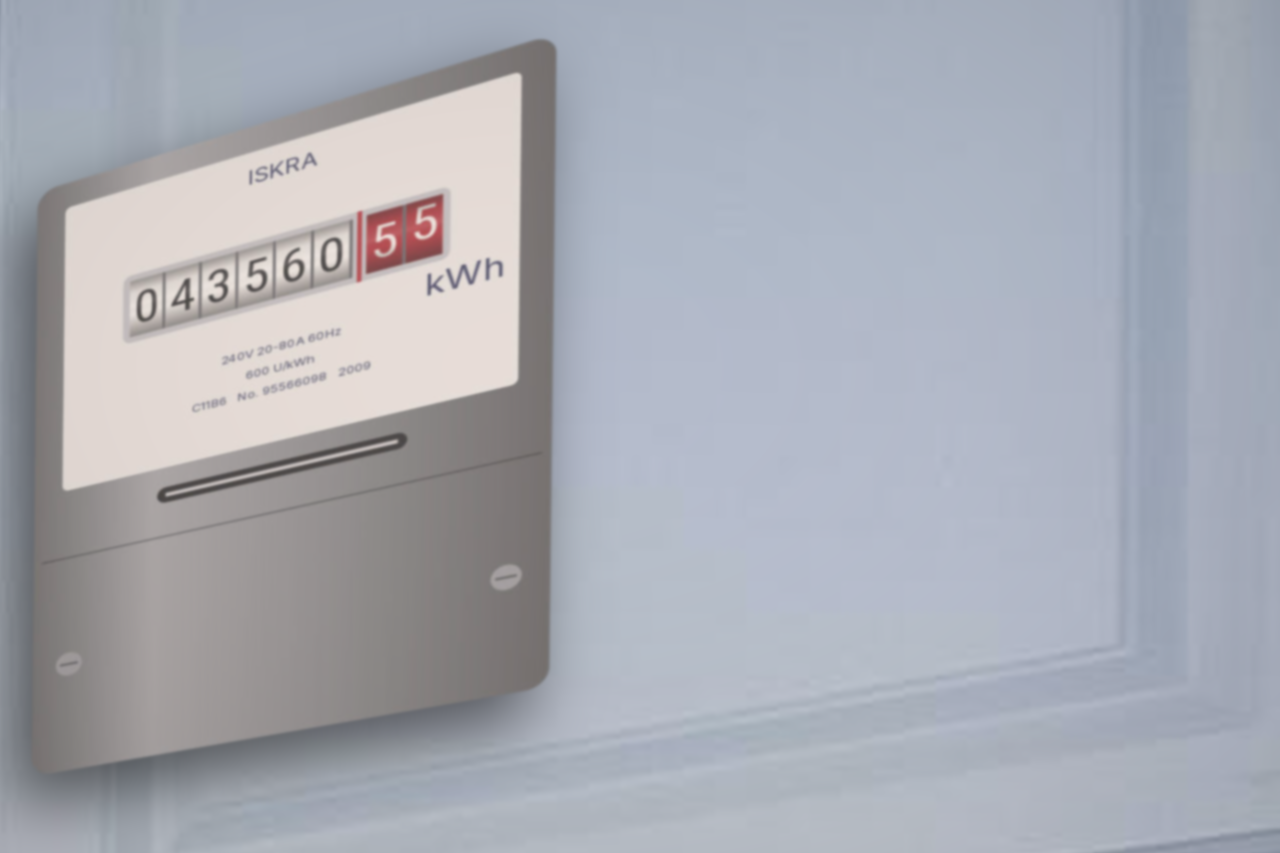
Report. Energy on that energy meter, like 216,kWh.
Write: 43560.55,kWh
